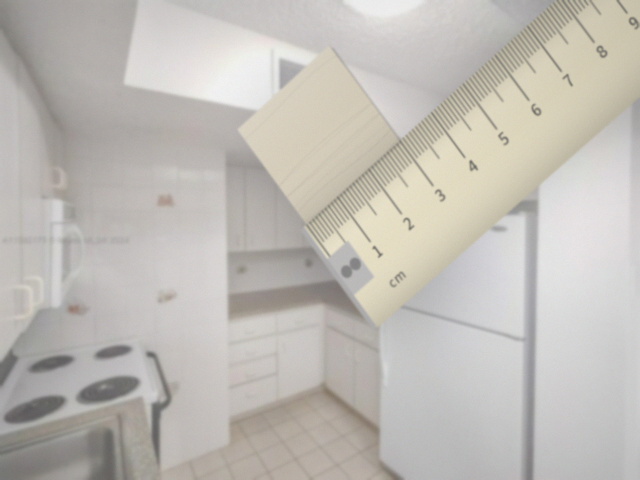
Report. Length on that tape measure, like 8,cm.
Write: 3,cm
